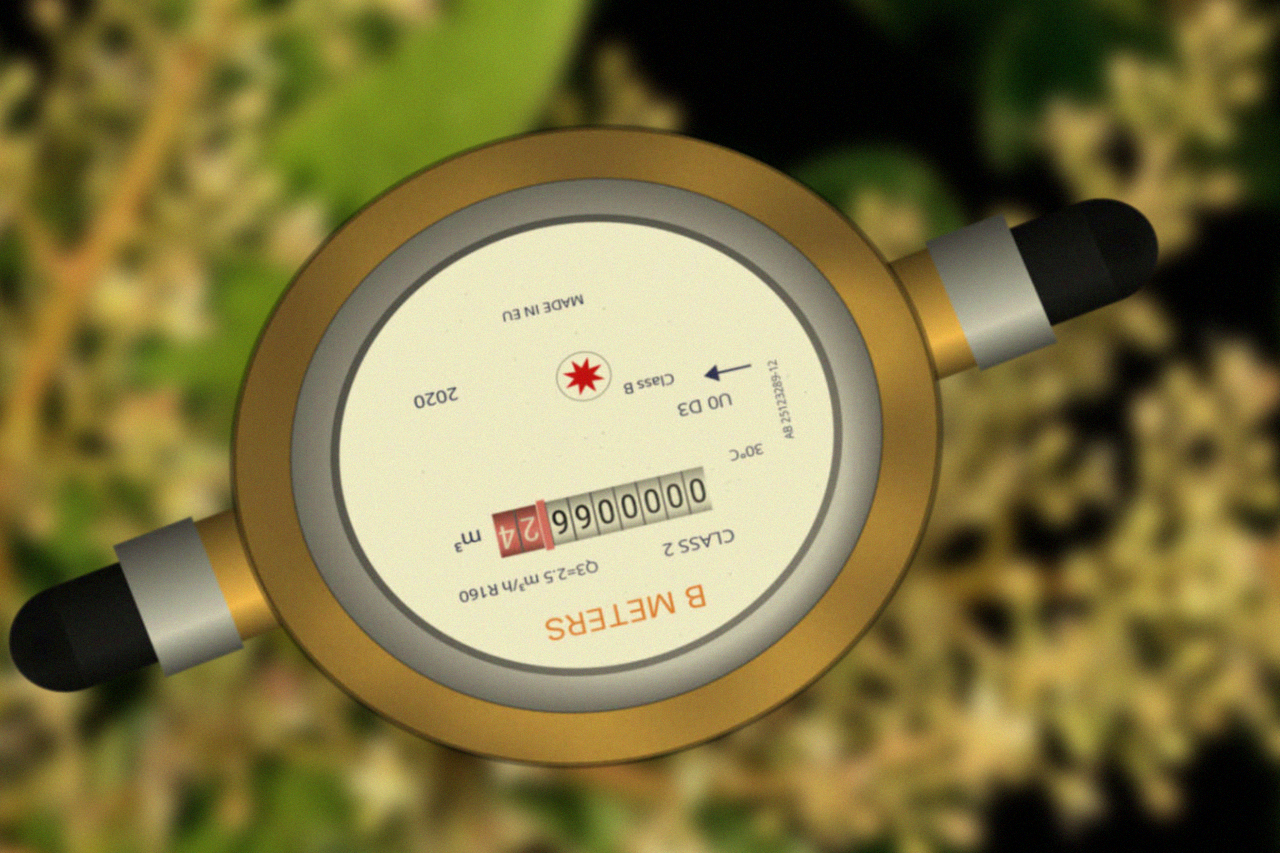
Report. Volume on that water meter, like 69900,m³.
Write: 66.24,m³
